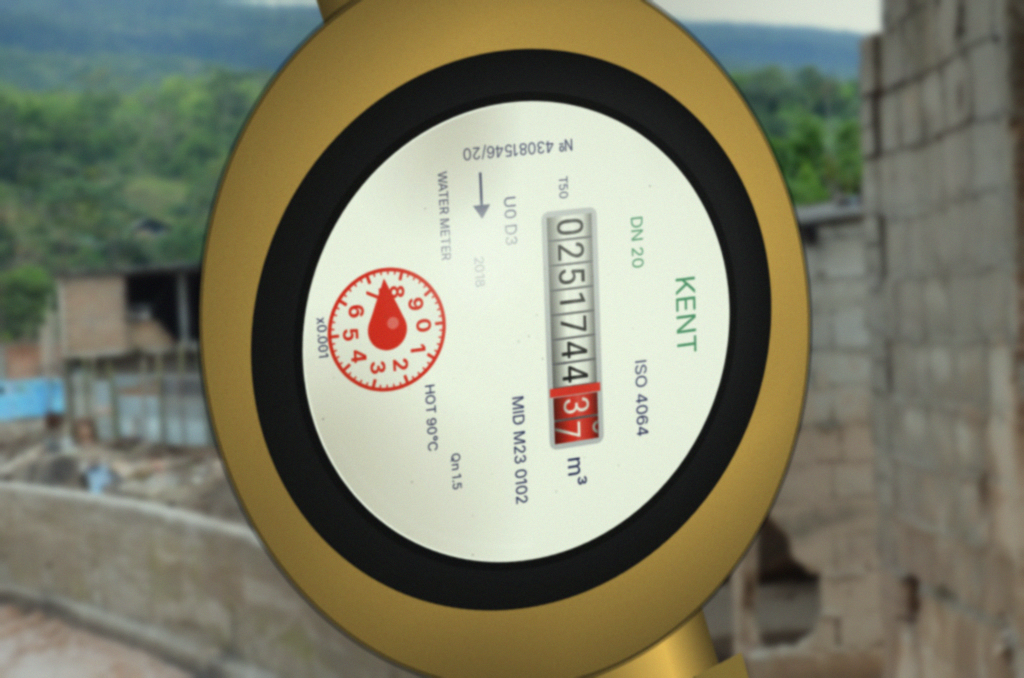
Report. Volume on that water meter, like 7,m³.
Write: 251744.367,m³
